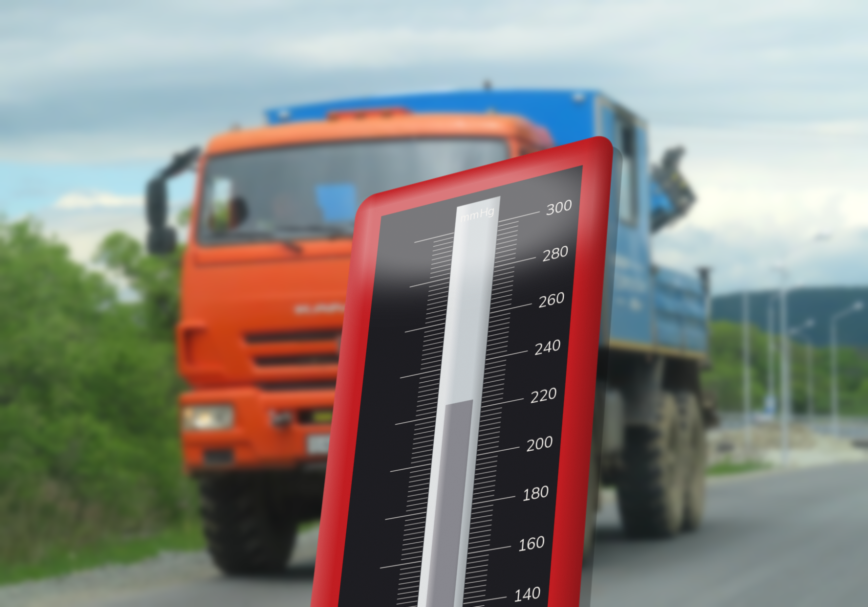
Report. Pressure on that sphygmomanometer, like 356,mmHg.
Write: 224,mmHg
